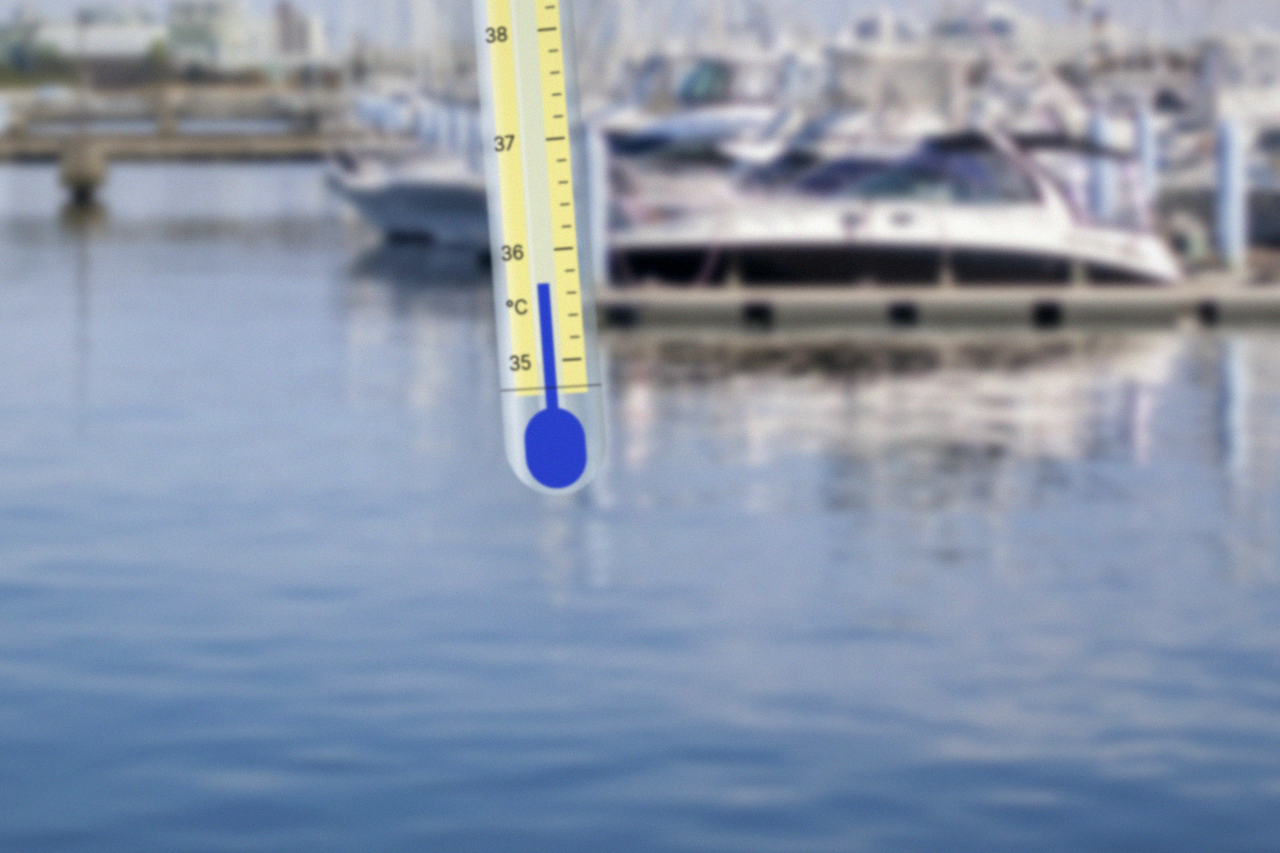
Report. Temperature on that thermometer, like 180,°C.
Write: 35.7,°C
